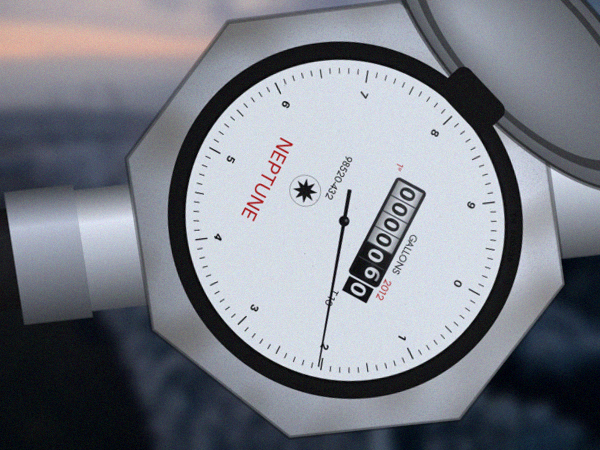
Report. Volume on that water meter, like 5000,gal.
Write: 62.0,gal
